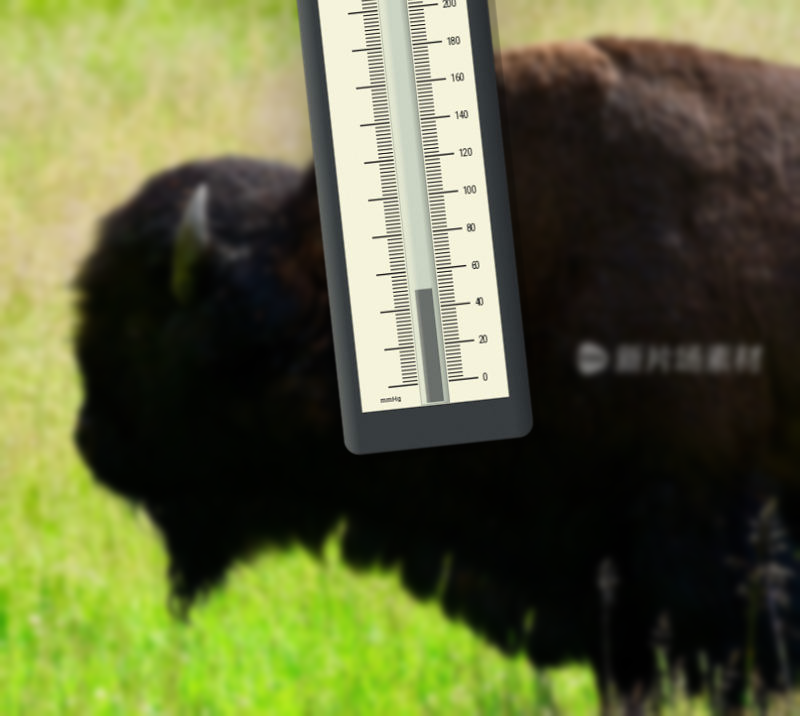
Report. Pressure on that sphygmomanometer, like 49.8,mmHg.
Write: 50,mmHg
